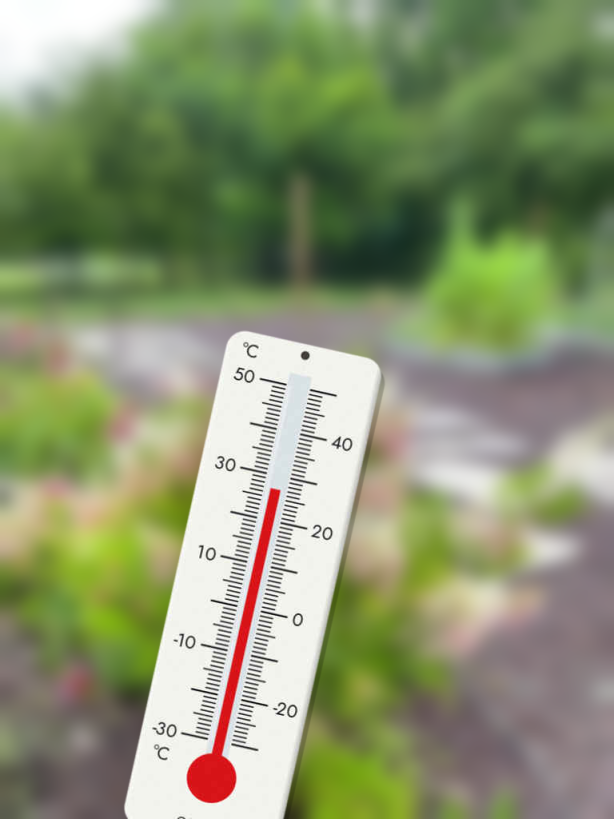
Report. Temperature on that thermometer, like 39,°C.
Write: 27,°C
